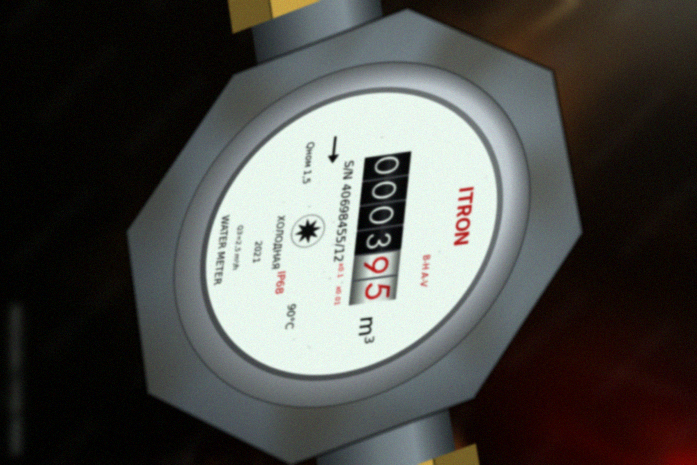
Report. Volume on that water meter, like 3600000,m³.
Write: 3.95,m³
